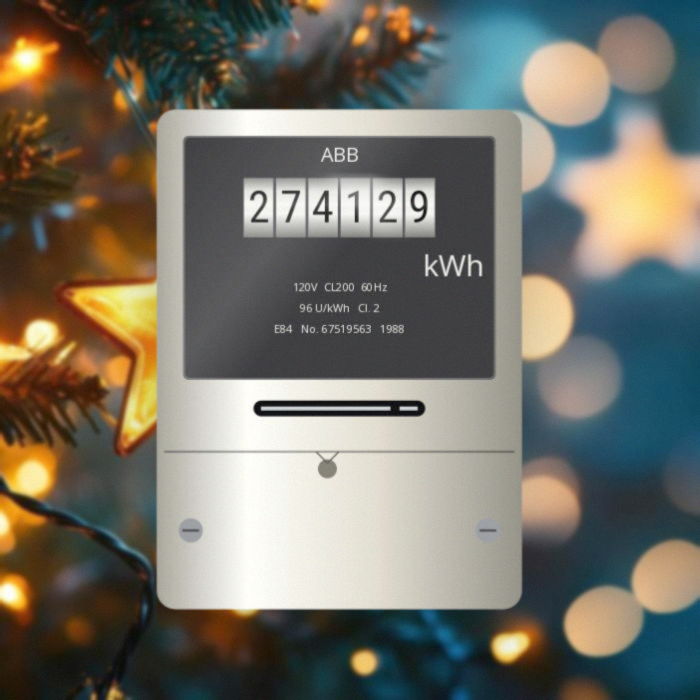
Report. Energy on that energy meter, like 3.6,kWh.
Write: 274129,kWh
